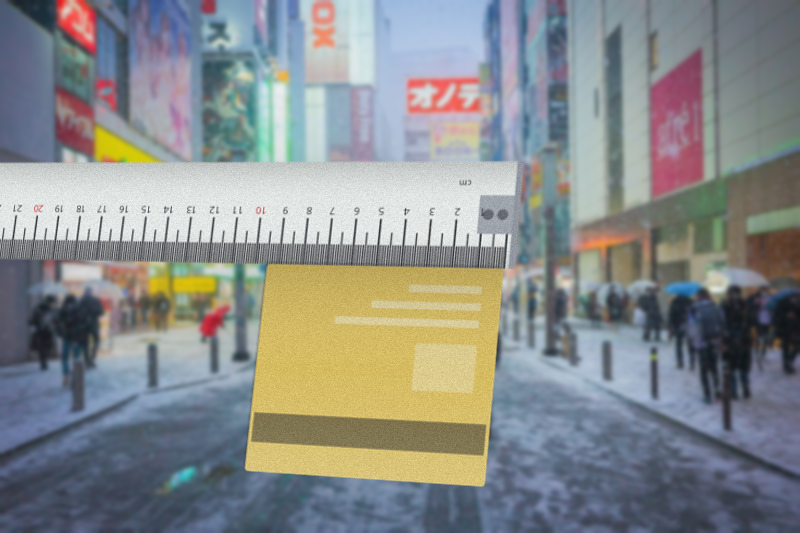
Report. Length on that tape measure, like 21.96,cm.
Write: 9.5,cm
